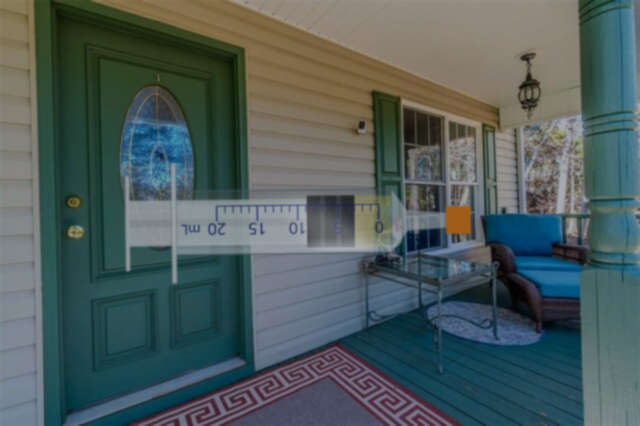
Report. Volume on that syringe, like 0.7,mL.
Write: 3,mL
